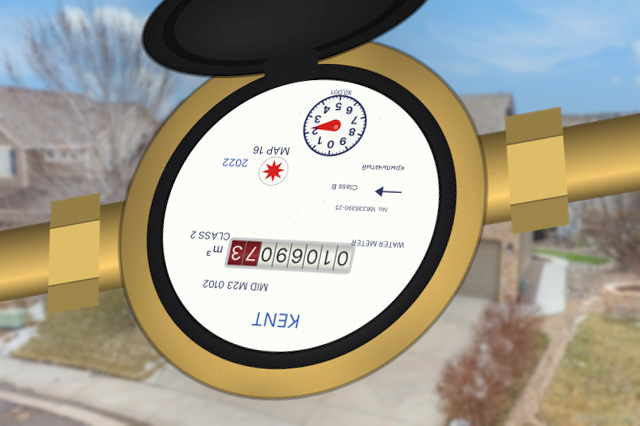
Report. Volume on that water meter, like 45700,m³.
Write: 10690.732,m³
